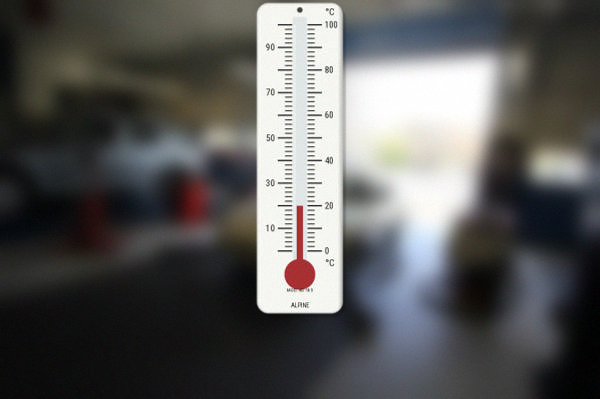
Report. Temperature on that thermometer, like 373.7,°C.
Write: 20,°C
